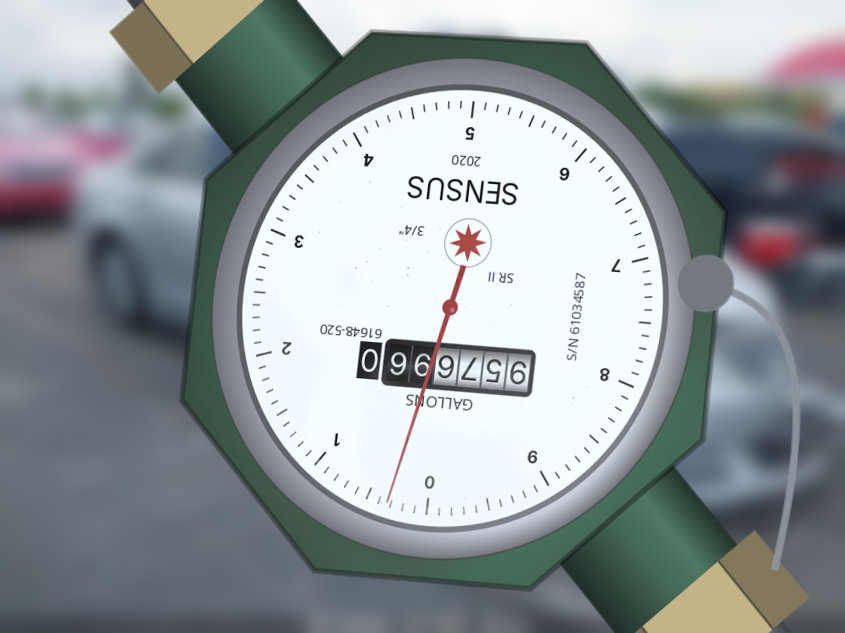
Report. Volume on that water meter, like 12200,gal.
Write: 9576960.3,gal
